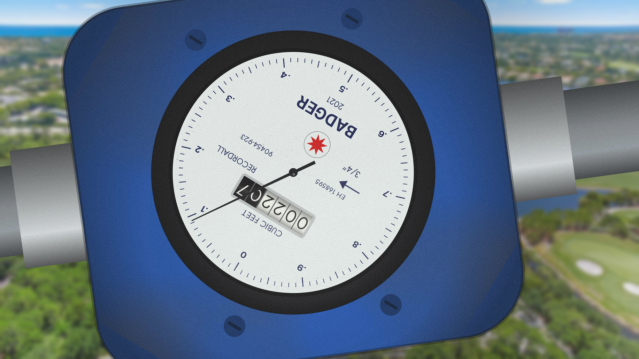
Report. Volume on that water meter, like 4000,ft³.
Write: 2207.09,ft³
